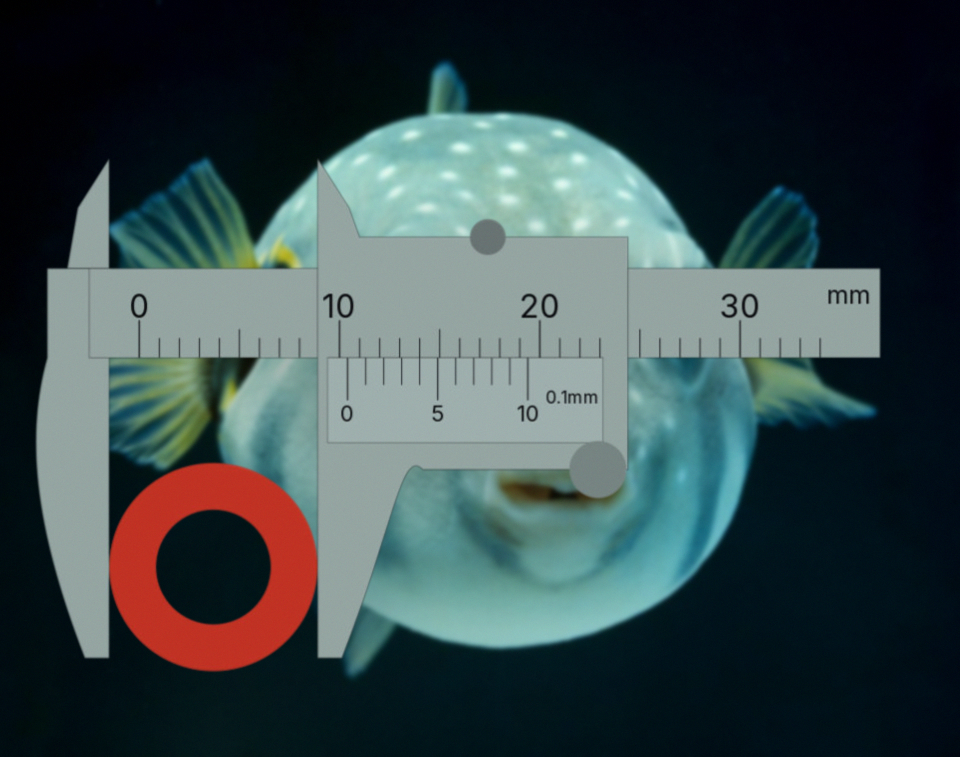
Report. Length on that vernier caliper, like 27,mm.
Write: 10.4,mm
